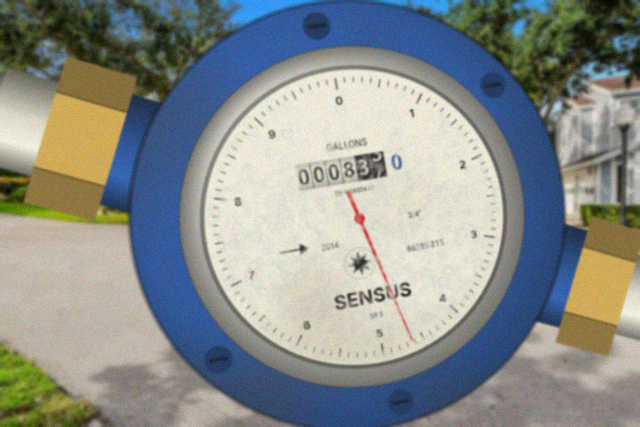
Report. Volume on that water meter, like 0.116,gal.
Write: 8334.6,gal
